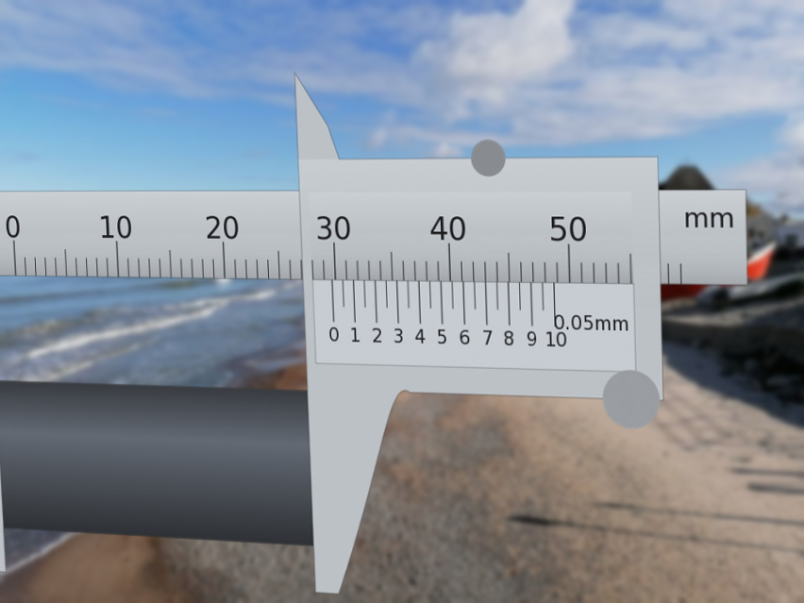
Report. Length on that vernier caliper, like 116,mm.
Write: 29.7,mm
